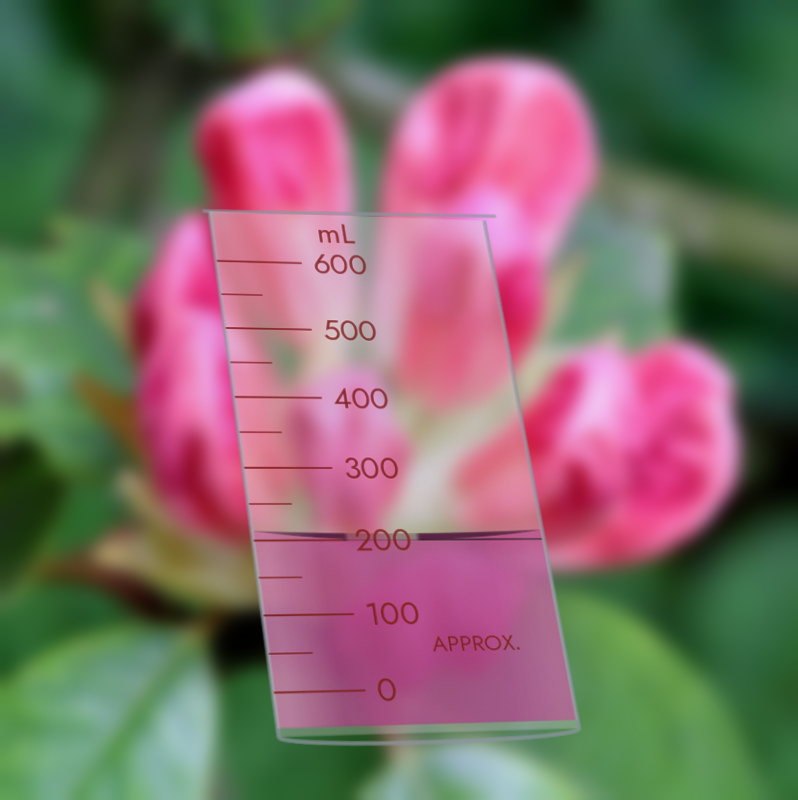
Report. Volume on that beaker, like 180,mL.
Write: 200,mL
